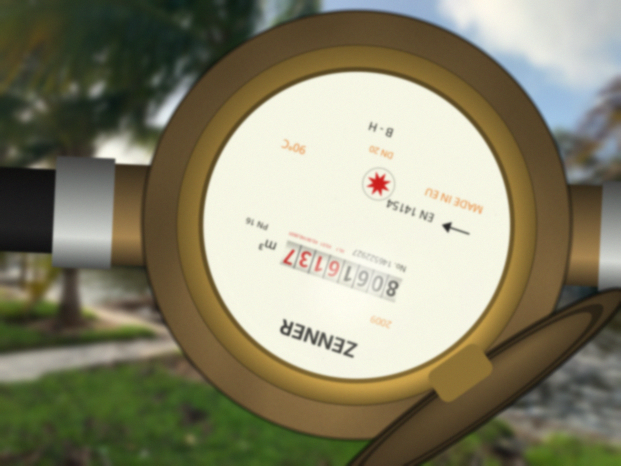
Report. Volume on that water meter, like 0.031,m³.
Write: 8061.6137,m³
